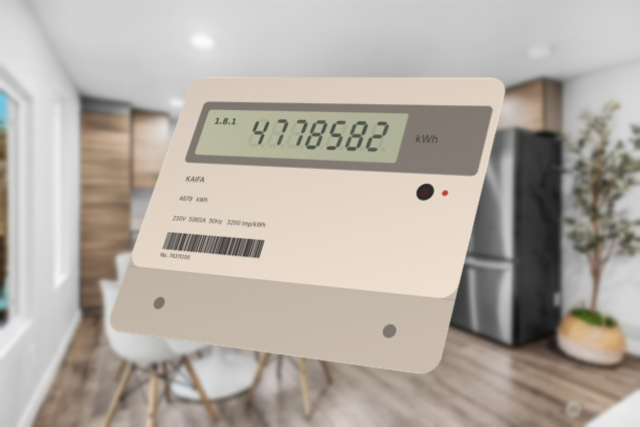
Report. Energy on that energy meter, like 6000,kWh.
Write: 4778582,kWh
